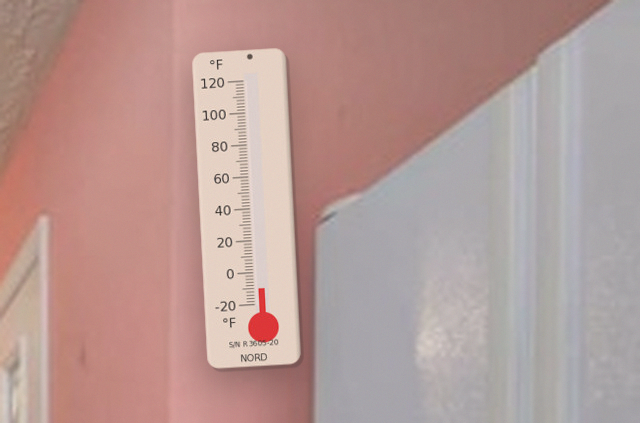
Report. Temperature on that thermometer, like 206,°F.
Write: -10,°F
